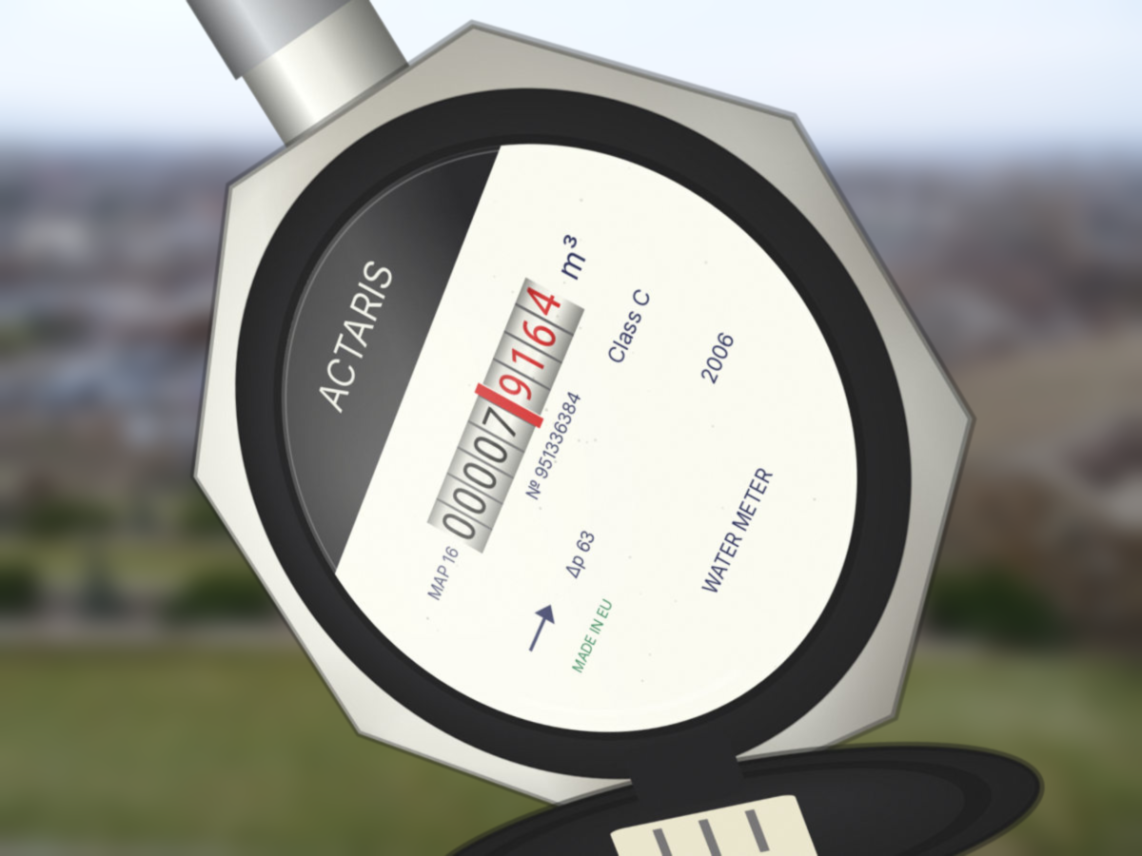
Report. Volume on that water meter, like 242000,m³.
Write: 7.9164,m³
